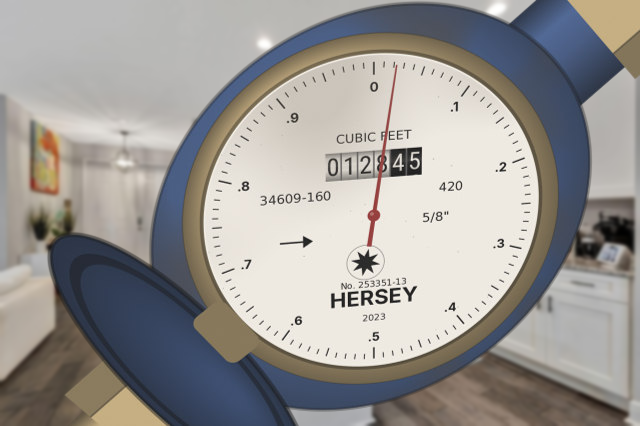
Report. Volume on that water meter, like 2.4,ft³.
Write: 12845.02,ft³
